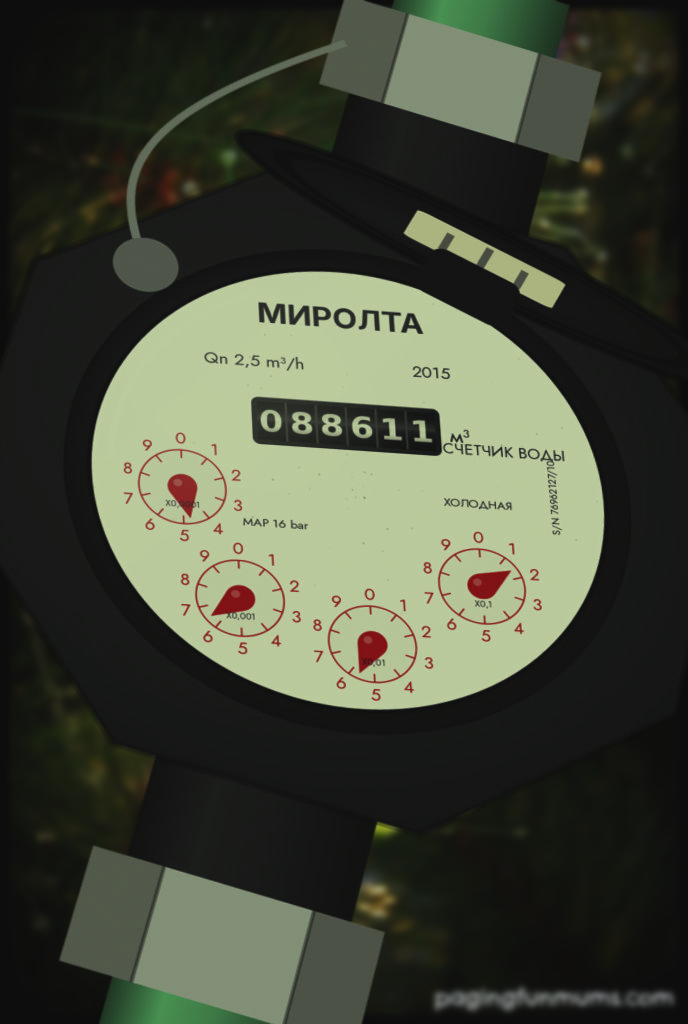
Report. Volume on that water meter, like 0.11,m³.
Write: 88611.1564,m³
